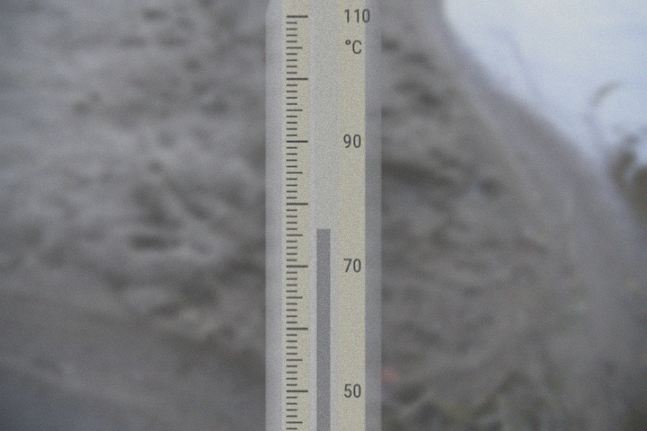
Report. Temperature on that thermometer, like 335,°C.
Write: 76,°C
